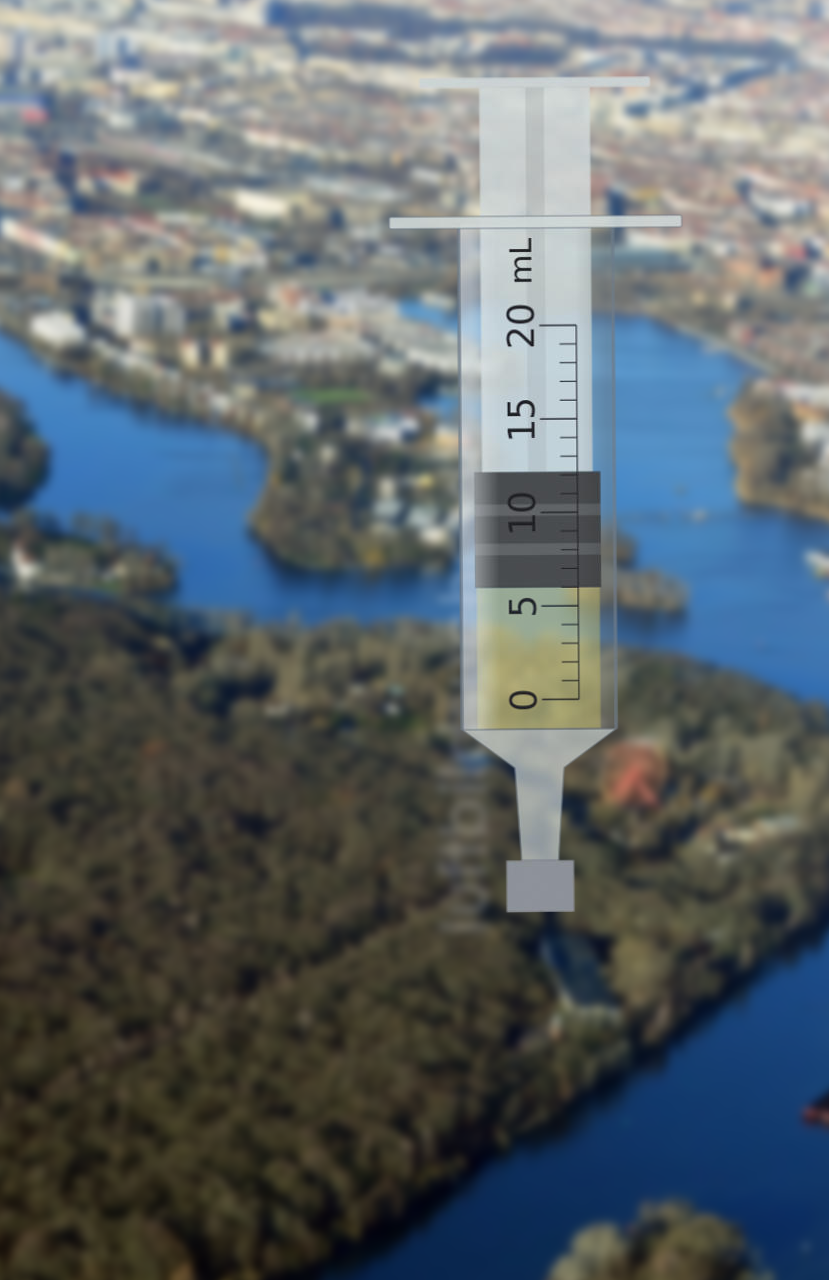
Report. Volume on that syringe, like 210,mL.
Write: 6,mL
